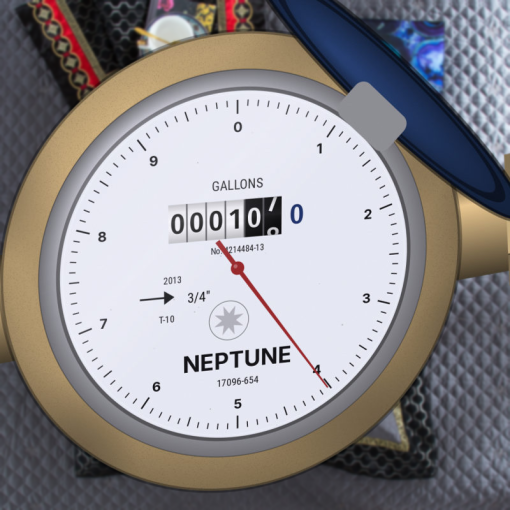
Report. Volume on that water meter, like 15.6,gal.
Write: 1074.0,gal
